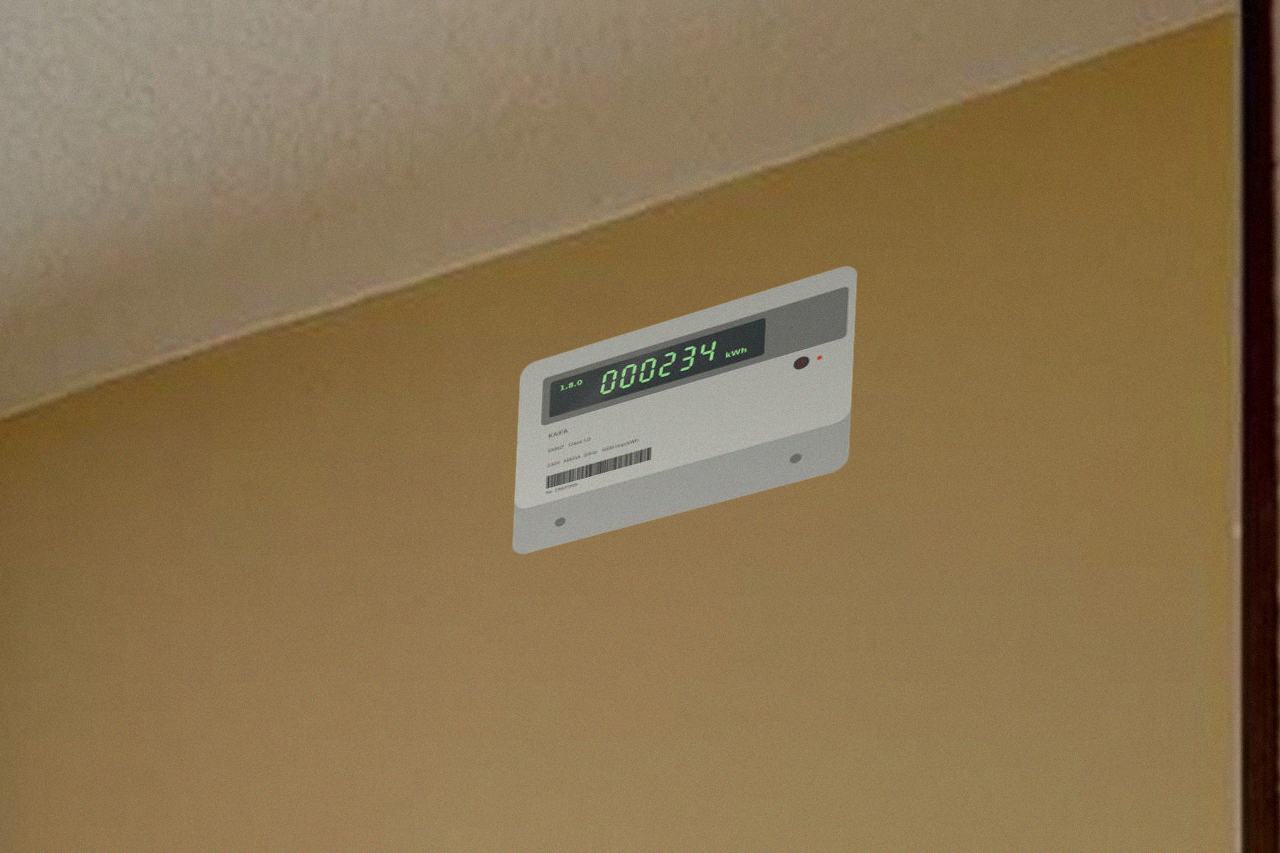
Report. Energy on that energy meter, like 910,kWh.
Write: 234,kWh
